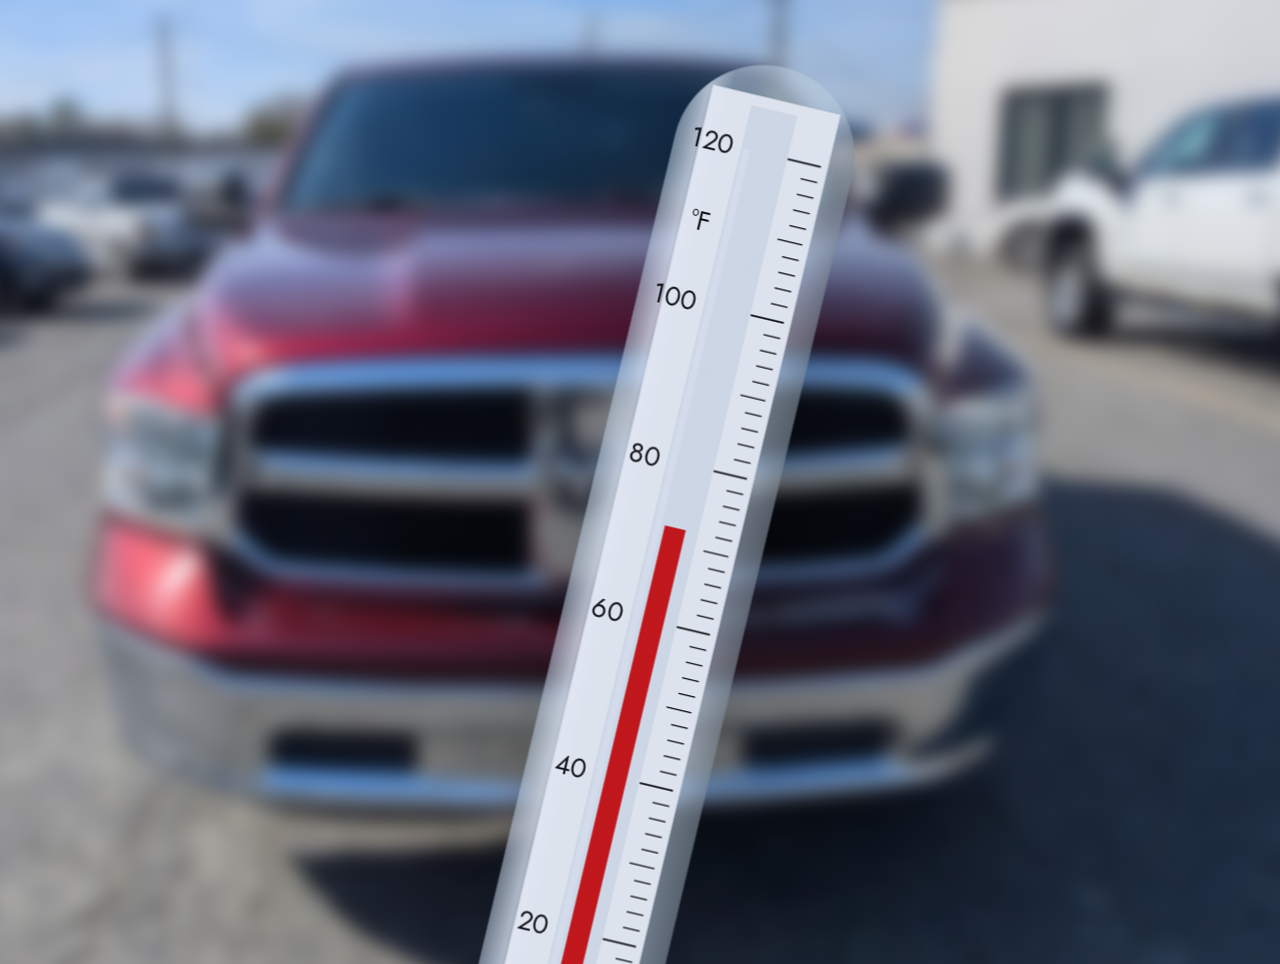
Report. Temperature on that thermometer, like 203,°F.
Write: 72,°F
